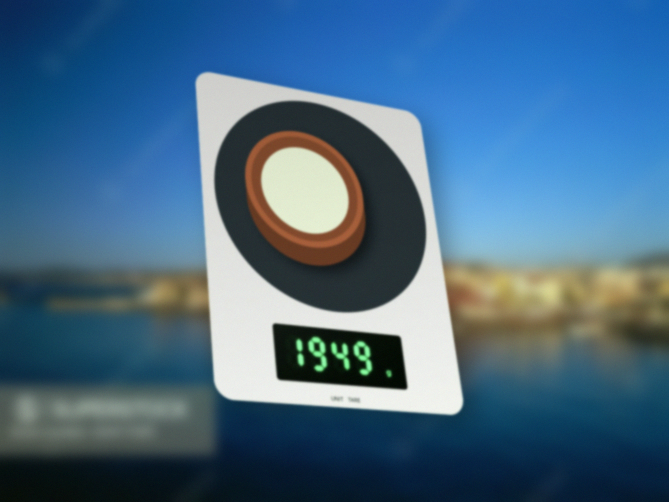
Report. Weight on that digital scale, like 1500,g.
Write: 1949,g
